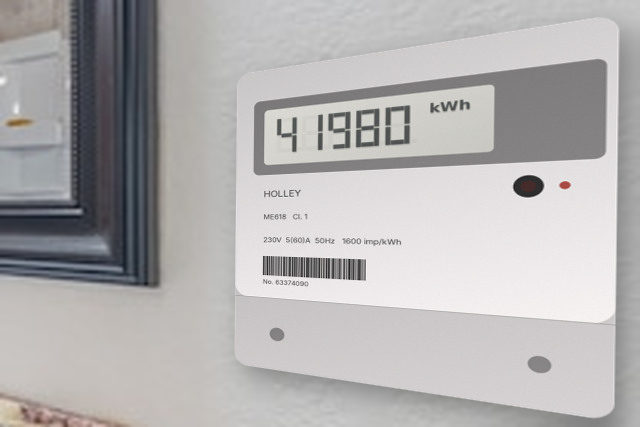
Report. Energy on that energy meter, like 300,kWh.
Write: 41980,kWh
